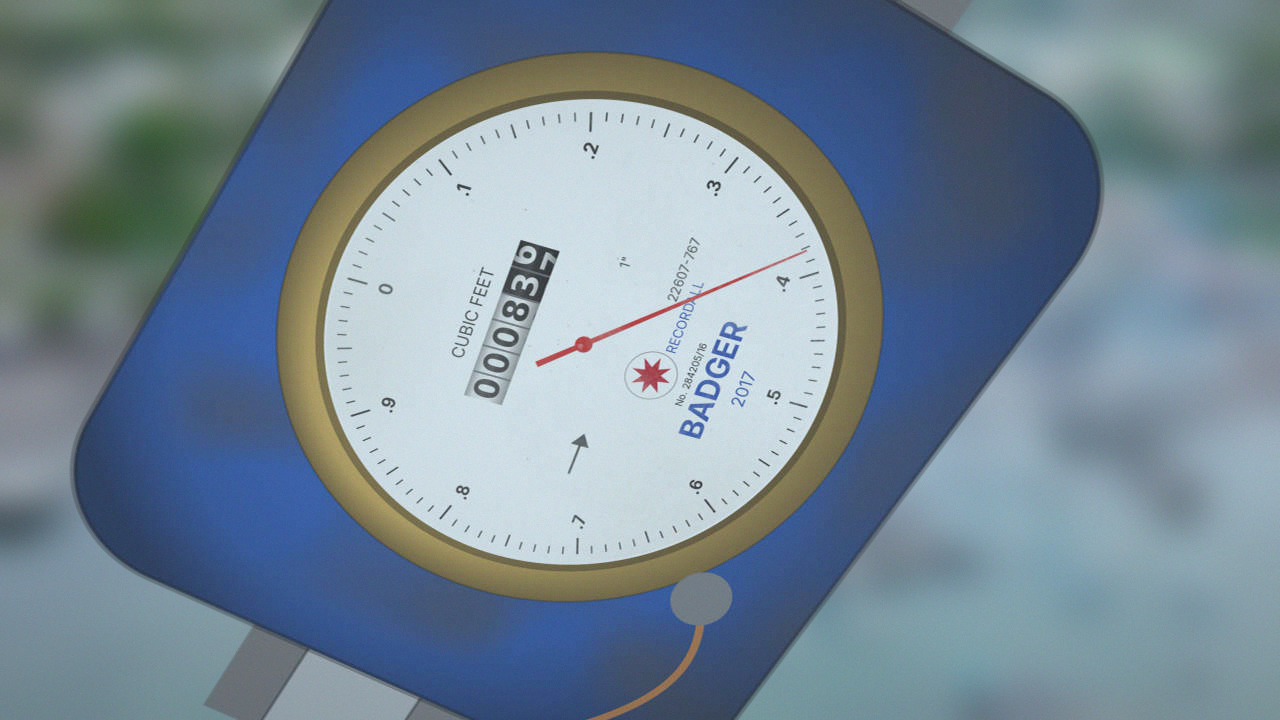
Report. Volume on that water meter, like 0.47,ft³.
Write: 836.38,ft³
